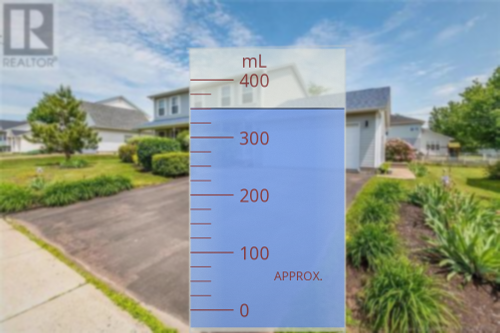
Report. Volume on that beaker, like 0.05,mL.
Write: 350,mL
